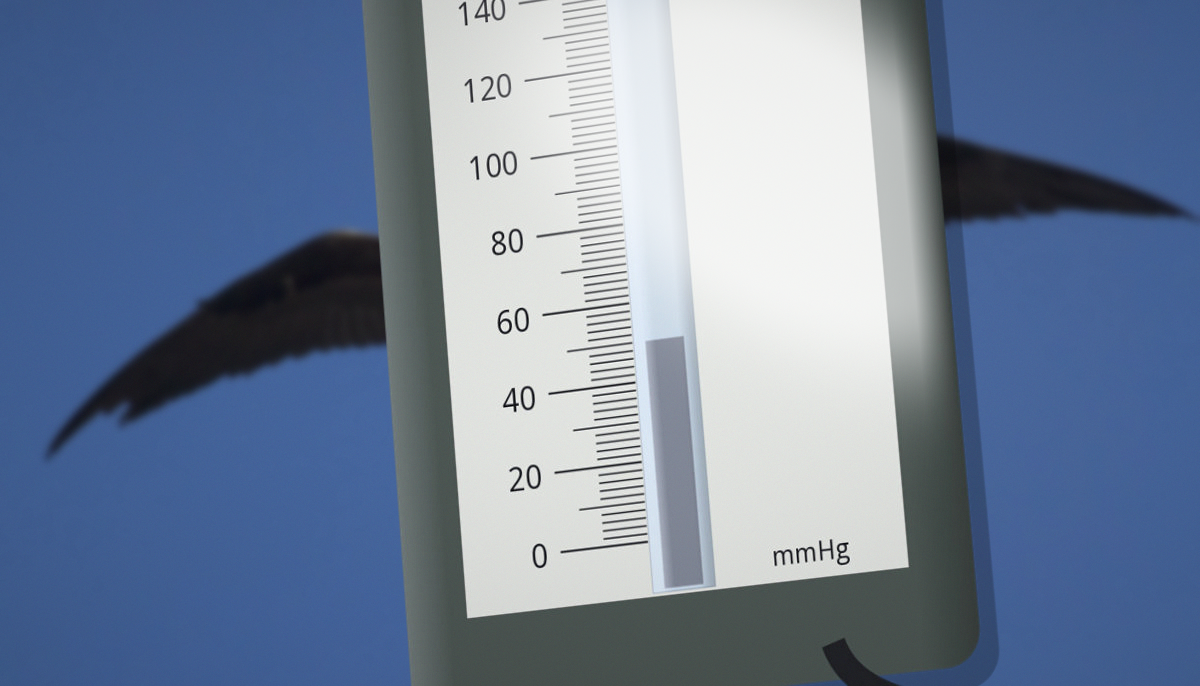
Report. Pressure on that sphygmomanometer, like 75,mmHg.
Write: 50,mmHg
